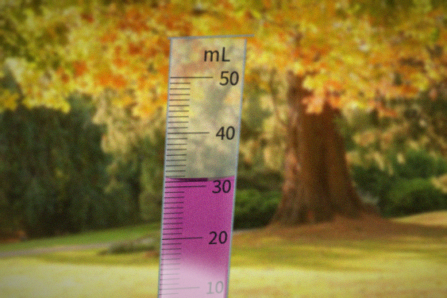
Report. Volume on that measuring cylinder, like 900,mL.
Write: 31,mL
